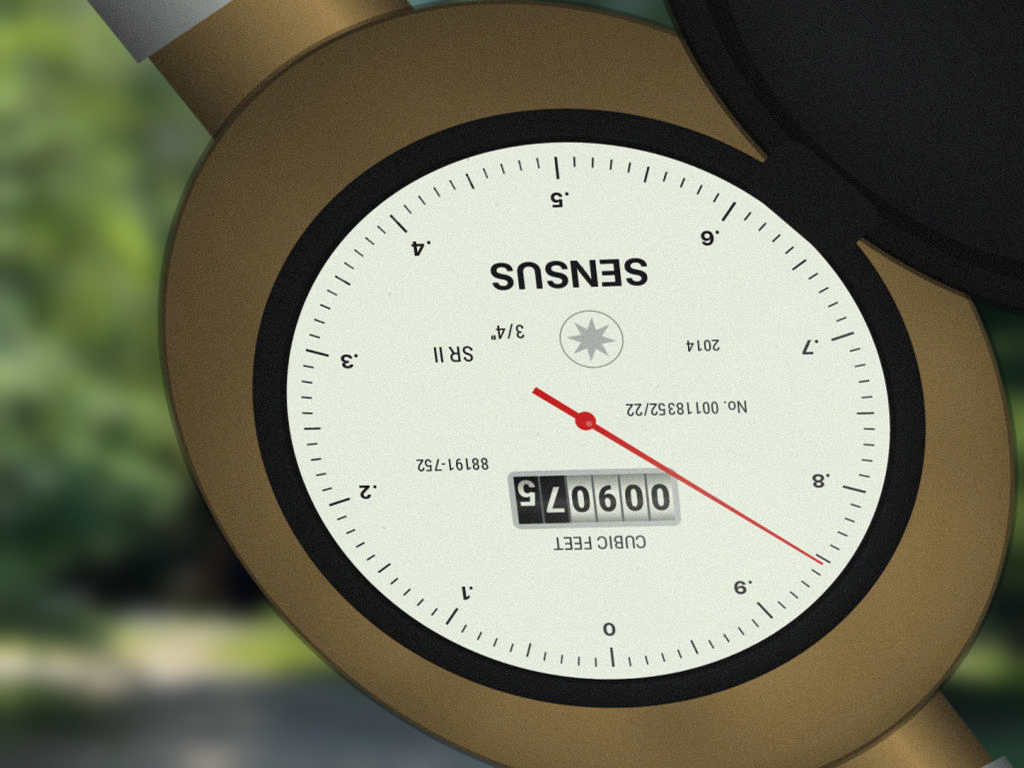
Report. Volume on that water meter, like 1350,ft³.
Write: 9074.85,ft³
